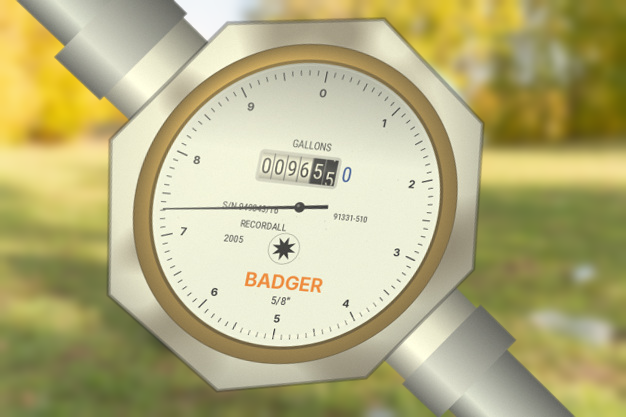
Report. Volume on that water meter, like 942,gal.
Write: 96547.3,gal
